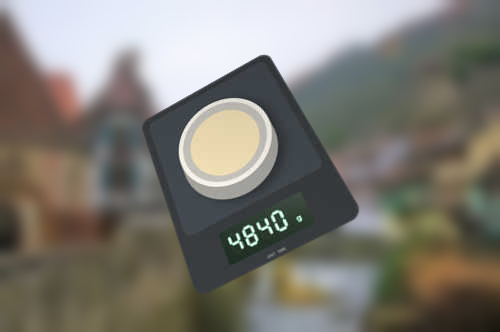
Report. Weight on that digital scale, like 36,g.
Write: 4840,g
